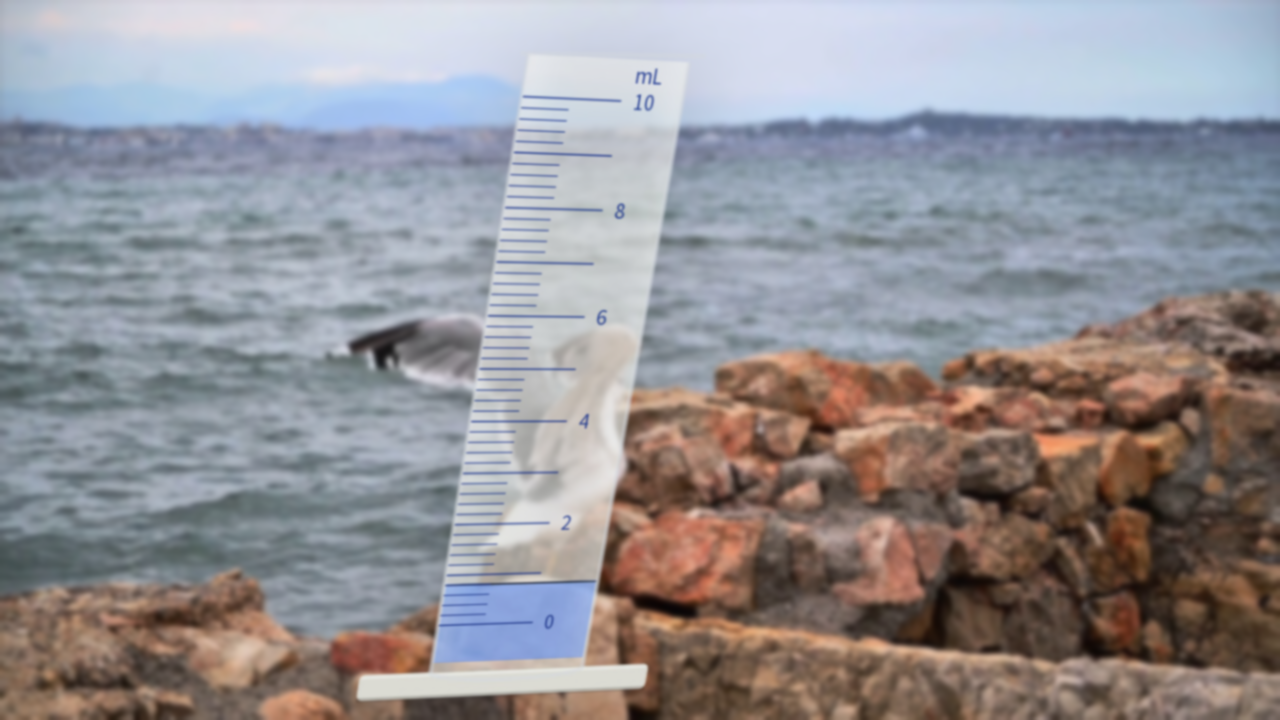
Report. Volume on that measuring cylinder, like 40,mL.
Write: 0.8,mL
